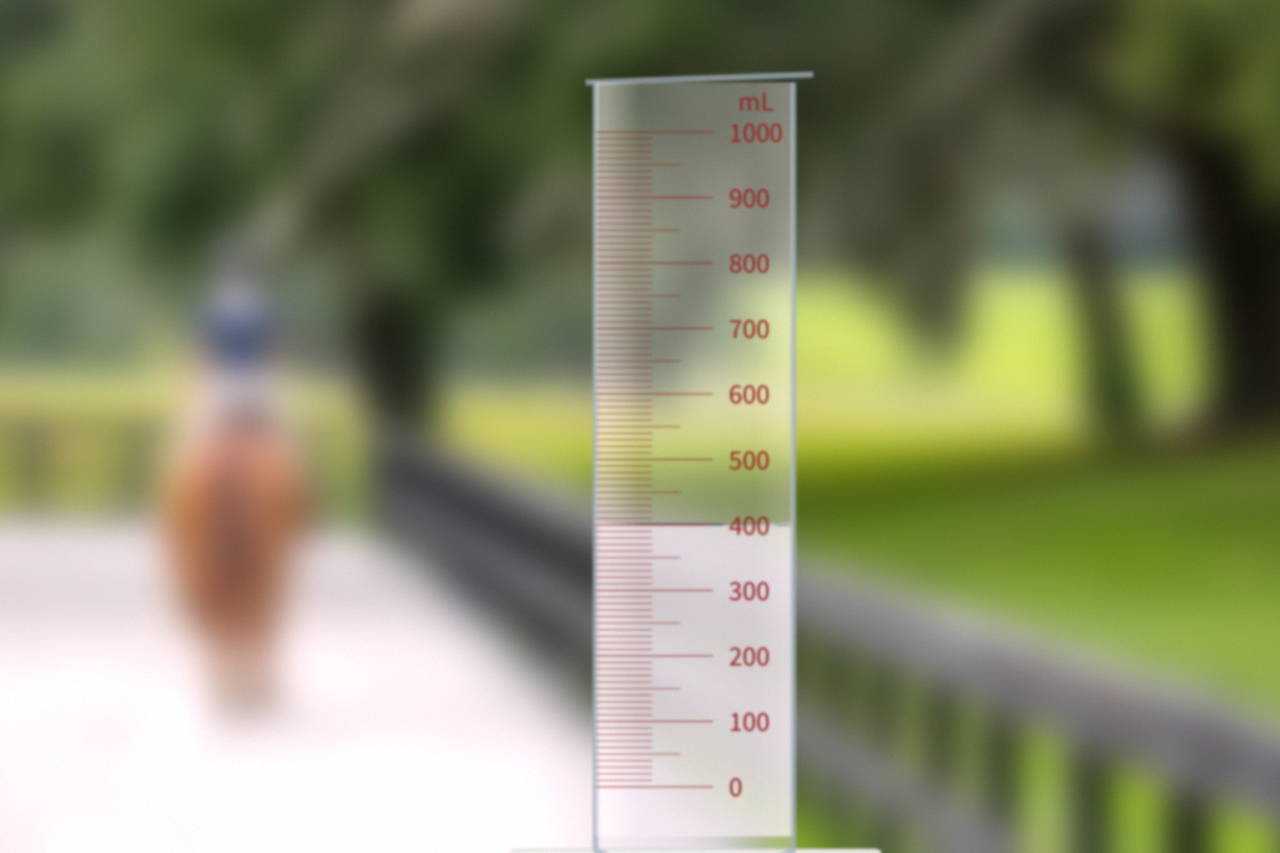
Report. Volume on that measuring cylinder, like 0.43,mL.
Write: 400,mL
